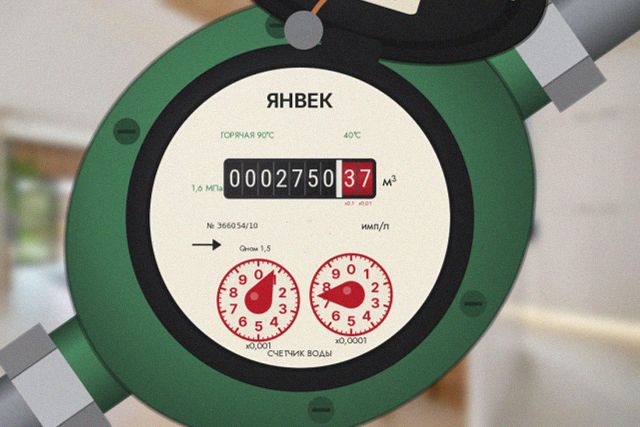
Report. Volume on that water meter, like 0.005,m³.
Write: 2750.3707,m³
